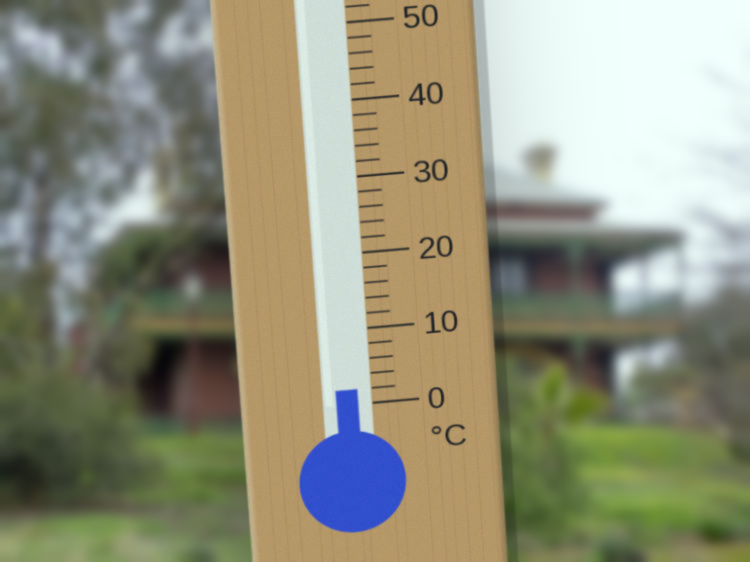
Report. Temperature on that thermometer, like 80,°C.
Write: 2,°C
